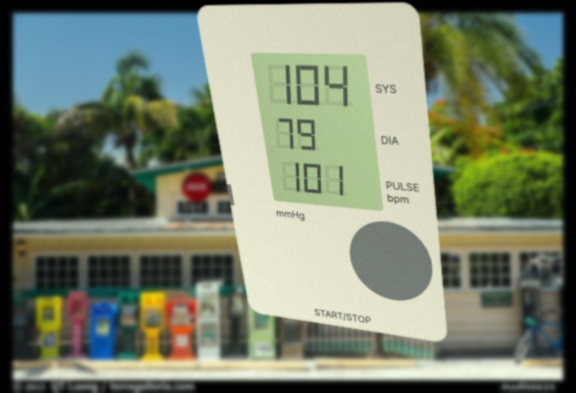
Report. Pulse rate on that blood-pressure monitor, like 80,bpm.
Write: 101,bpm
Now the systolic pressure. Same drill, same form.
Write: 104,mmHg
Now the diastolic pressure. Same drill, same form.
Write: 79,mmHg
